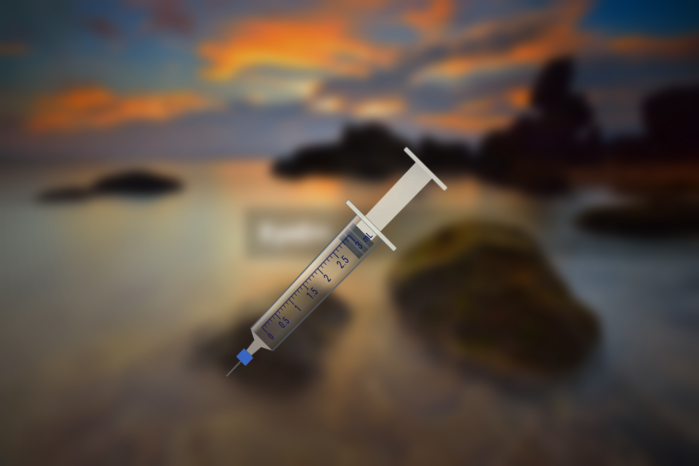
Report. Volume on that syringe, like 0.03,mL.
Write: 2.8,mL
